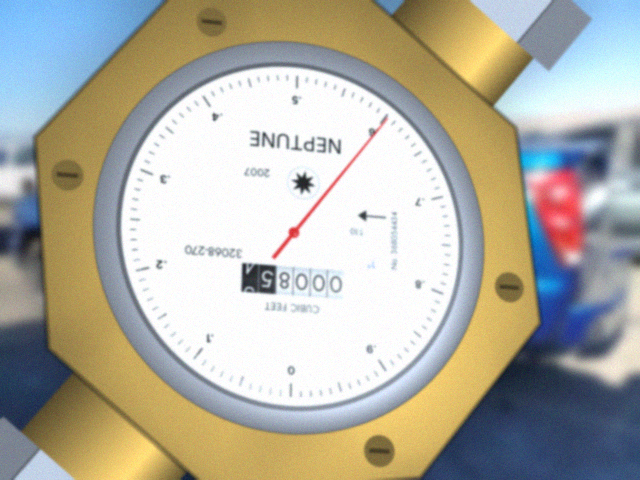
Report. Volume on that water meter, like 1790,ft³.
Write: 853.60,ft³
